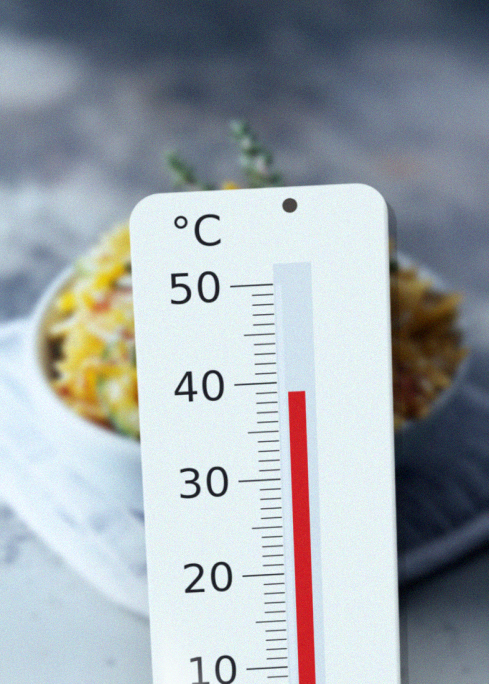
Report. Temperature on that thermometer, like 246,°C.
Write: 39,°C
